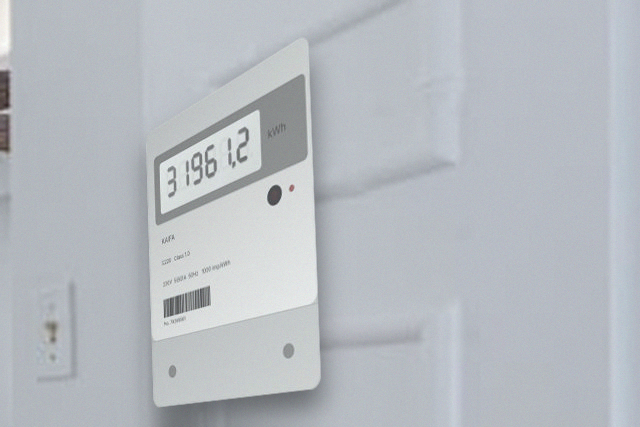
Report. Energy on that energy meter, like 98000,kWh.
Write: 31961.2,kWh
